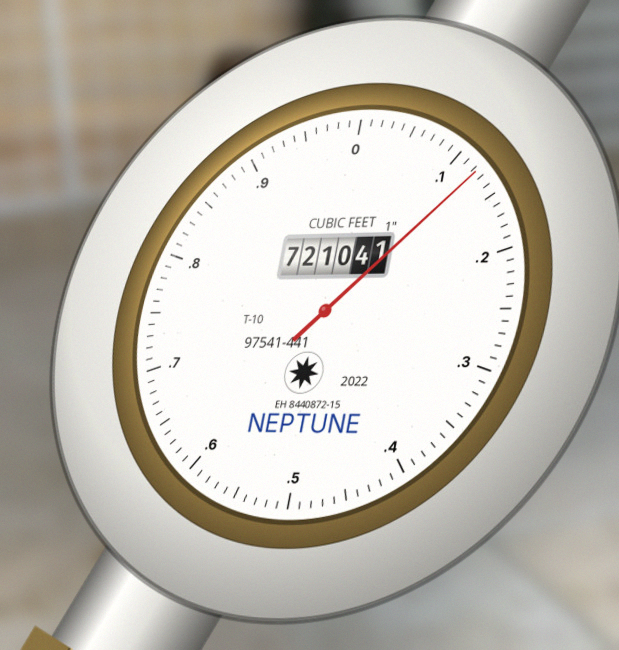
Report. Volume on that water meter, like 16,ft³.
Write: 721041.12,ft³
